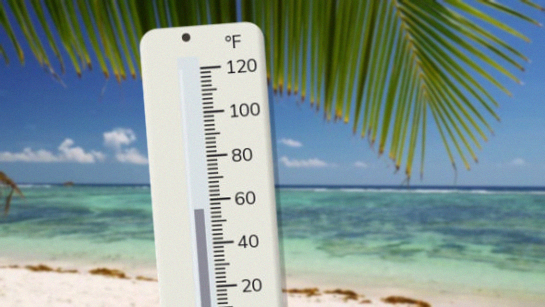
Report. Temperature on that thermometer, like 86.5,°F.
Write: 56,°F
